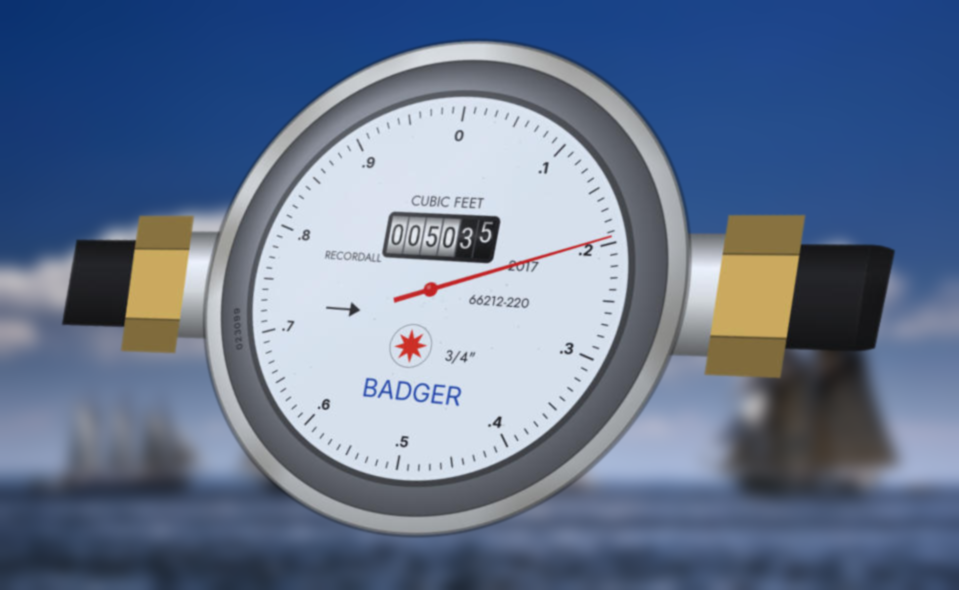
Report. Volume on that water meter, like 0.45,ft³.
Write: 5035.19,ft³
